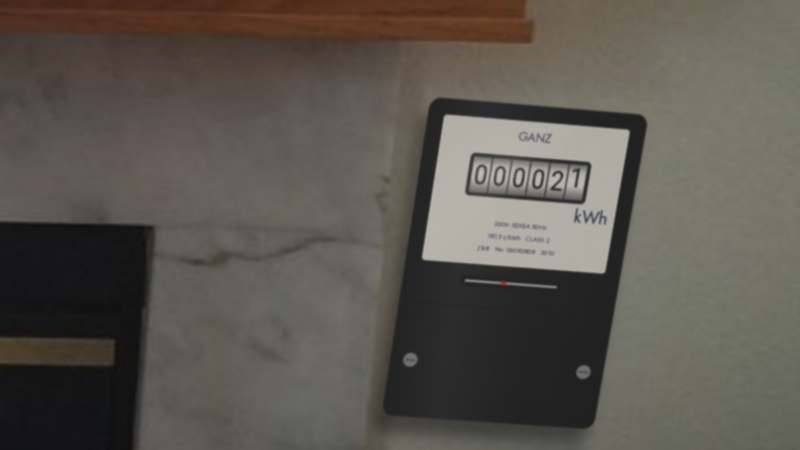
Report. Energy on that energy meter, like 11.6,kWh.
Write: 21,kWh
